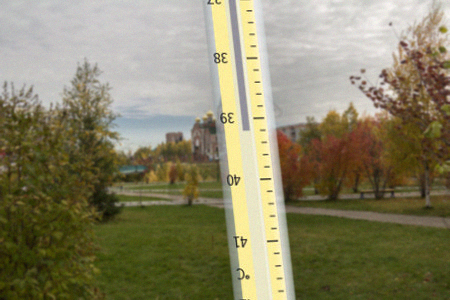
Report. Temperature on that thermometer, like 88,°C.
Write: 39.2,°C
